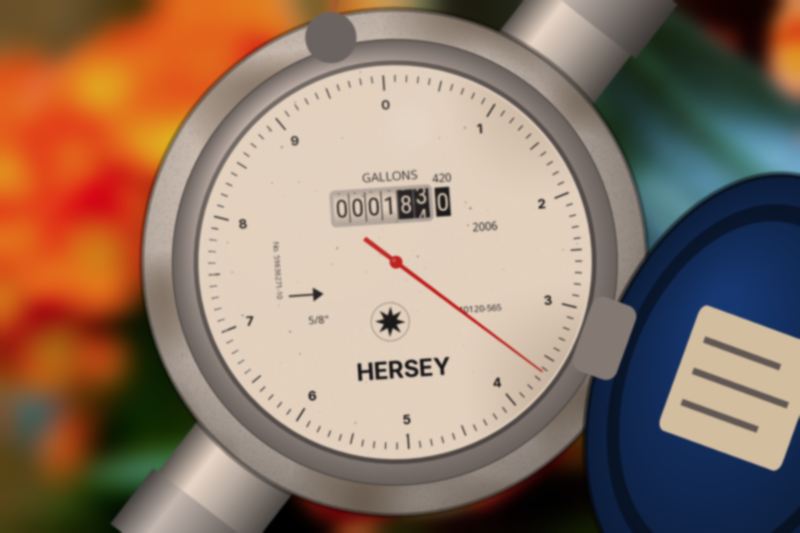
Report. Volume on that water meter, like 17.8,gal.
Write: 1833.6,gal
